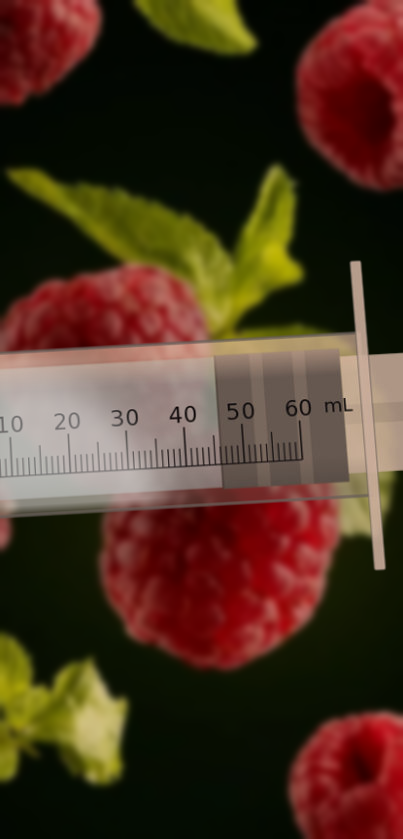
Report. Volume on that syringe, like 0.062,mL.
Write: 46,mL
